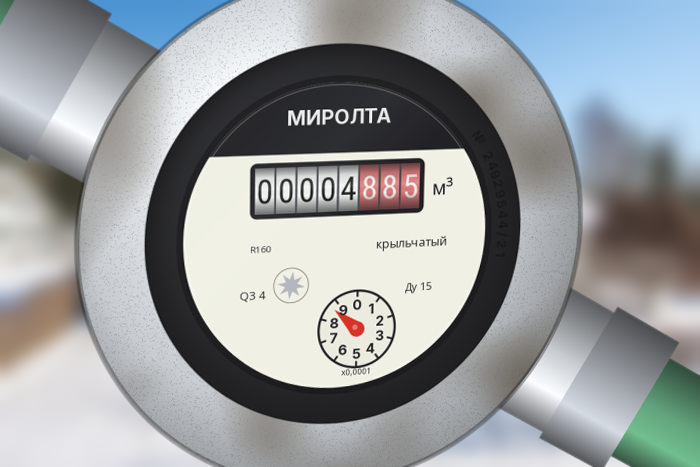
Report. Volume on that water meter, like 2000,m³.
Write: 4.8858,m³
